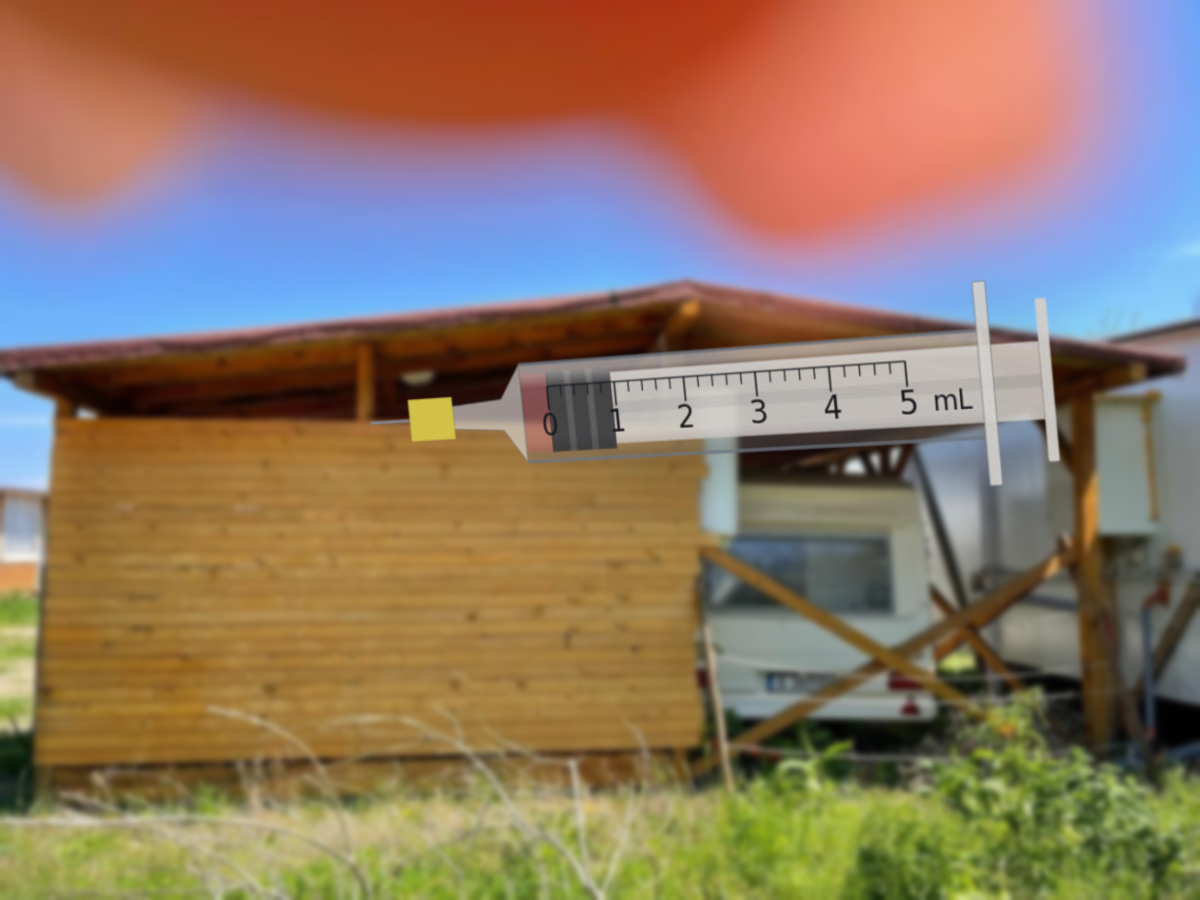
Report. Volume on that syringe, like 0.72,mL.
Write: 0,mL
